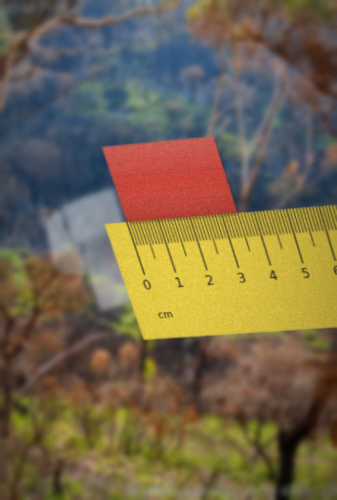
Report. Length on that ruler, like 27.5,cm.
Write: 3.5,cm
